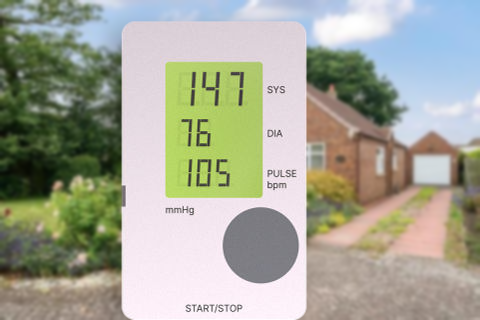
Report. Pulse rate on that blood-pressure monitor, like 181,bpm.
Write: 105,bpm
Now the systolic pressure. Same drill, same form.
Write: 147,mmHg
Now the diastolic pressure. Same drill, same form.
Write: 76,mmHg
